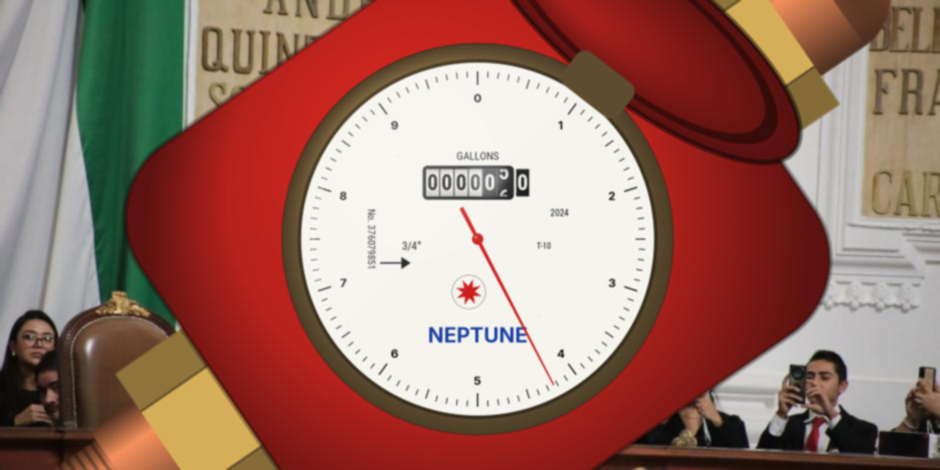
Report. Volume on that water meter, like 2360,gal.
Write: 54.2,gal
